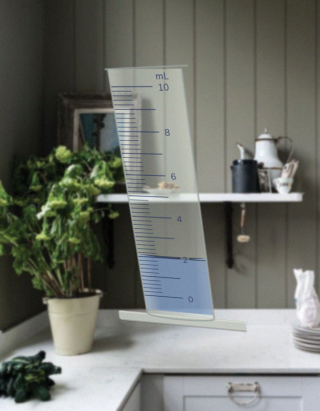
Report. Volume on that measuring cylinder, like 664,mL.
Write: 2,mL
